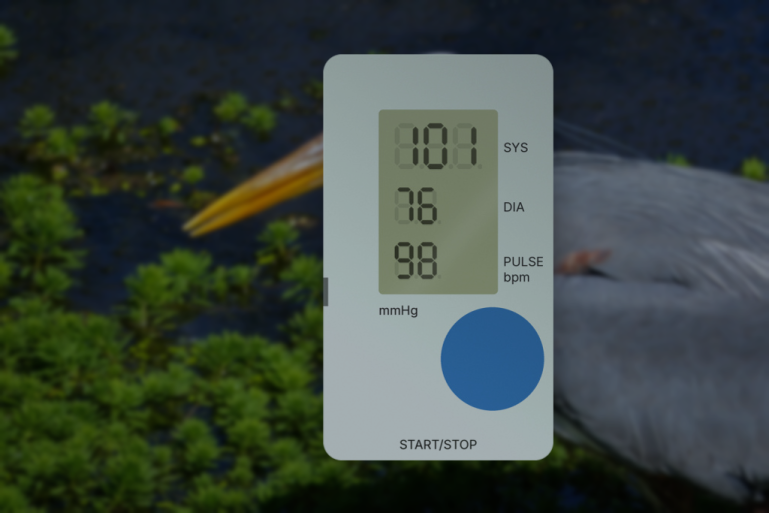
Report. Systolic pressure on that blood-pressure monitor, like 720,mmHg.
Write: 101,mmHg
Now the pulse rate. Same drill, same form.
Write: 98,bpm
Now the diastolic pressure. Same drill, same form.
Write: 76,mmHg
